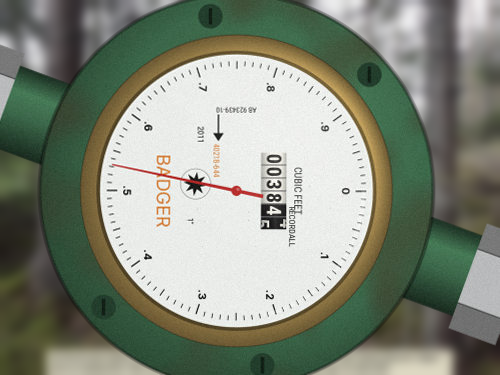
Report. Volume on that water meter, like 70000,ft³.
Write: 3844.53,ft³
